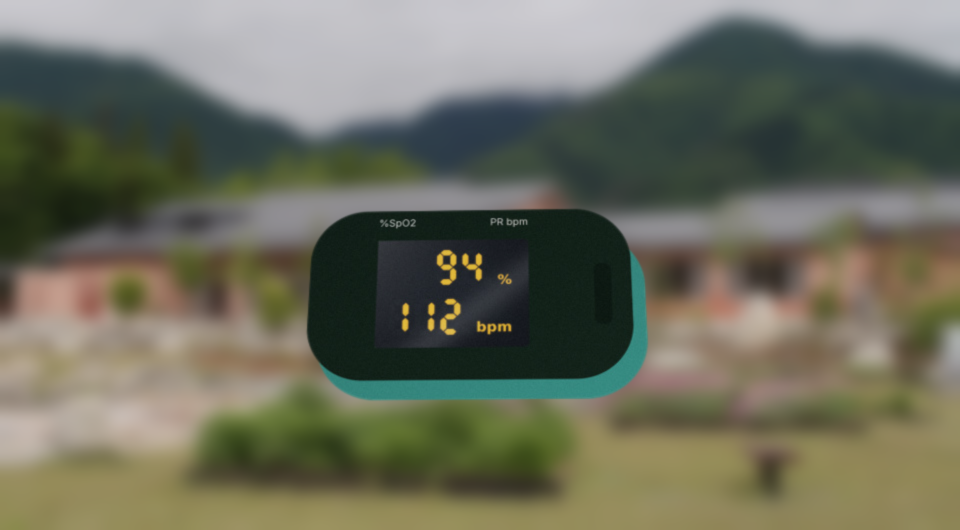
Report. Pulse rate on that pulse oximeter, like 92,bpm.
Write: 112,bpm
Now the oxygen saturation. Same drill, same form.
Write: 94,%
